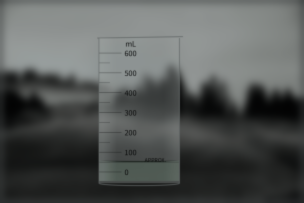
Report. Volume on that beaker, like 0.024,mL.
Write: 50,mL
